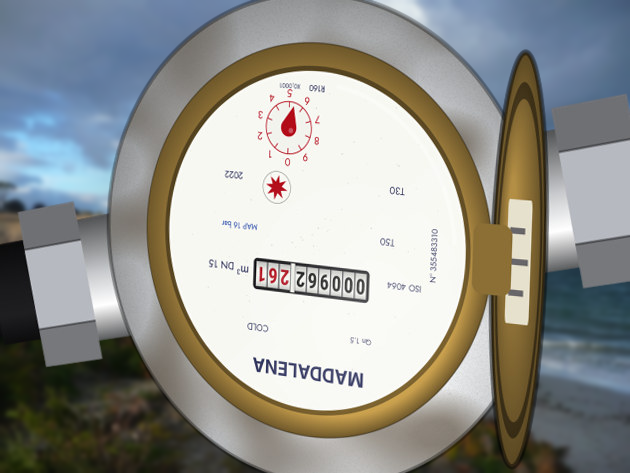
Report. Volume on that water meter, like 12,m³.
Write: 962.2615,m³
